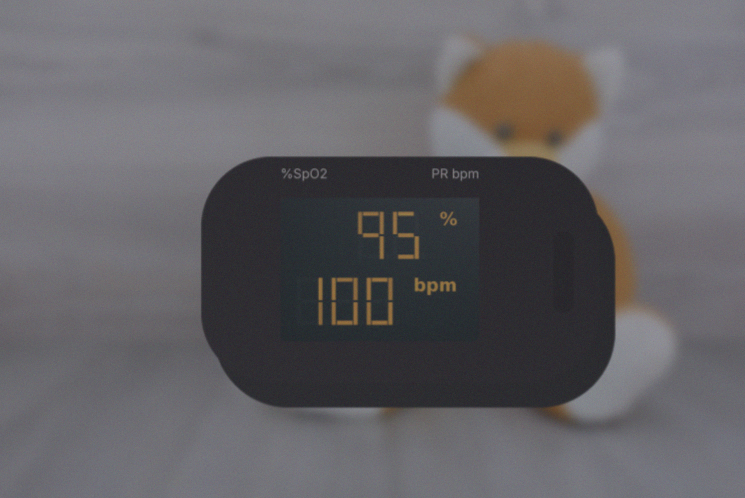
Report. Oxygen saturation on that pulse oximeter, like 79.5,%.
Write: 95,%
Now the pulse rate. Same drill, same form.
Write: 100,bpm
